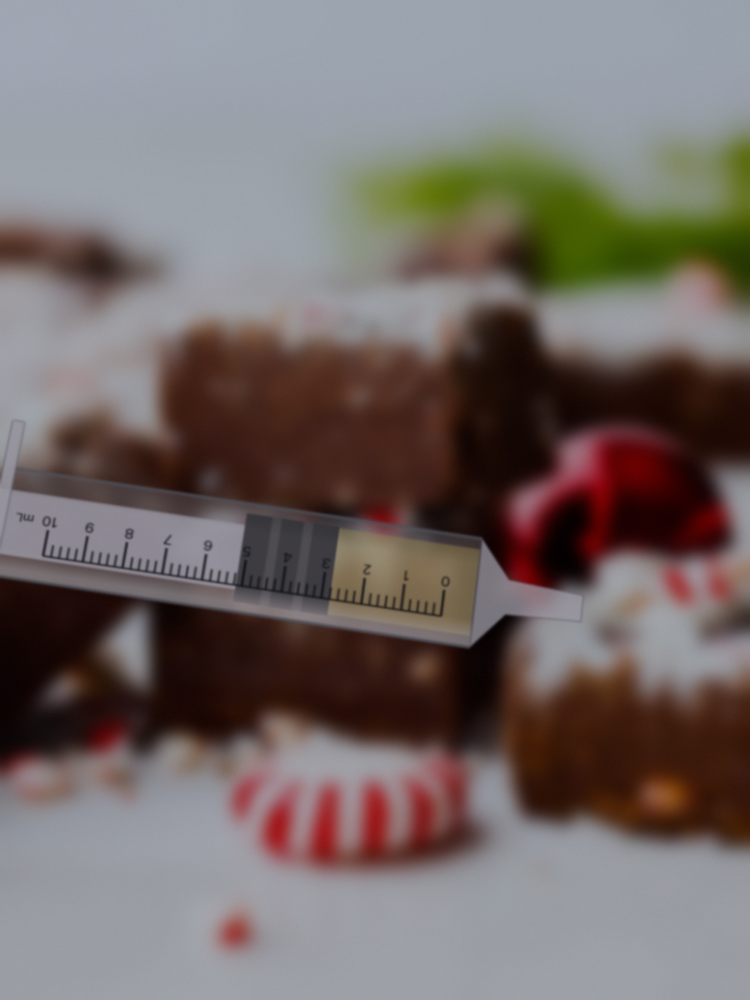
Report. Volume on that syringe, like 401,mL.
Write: 2.8,mL
